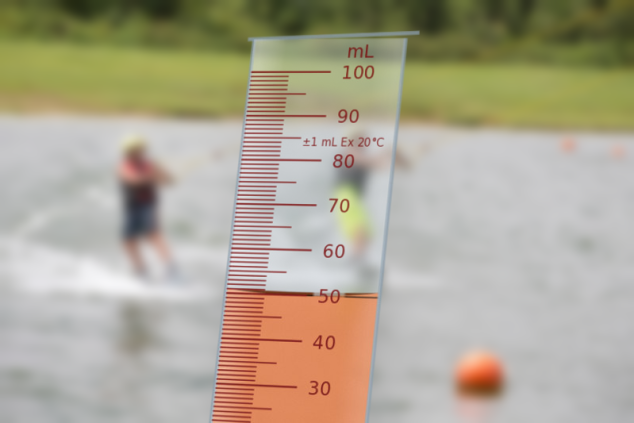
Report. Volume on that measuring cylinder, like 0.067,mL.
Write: 50,mL
